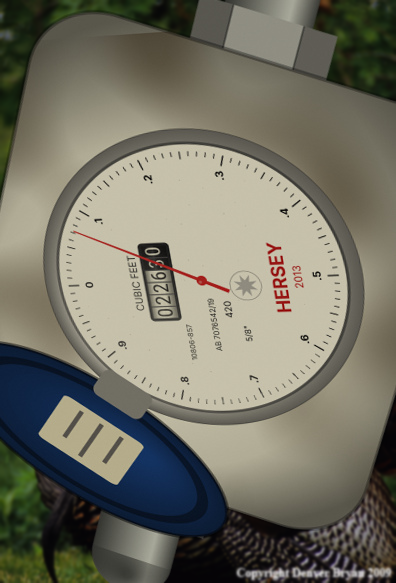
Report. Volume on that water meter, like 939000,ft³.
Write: 22630.07,ft³
